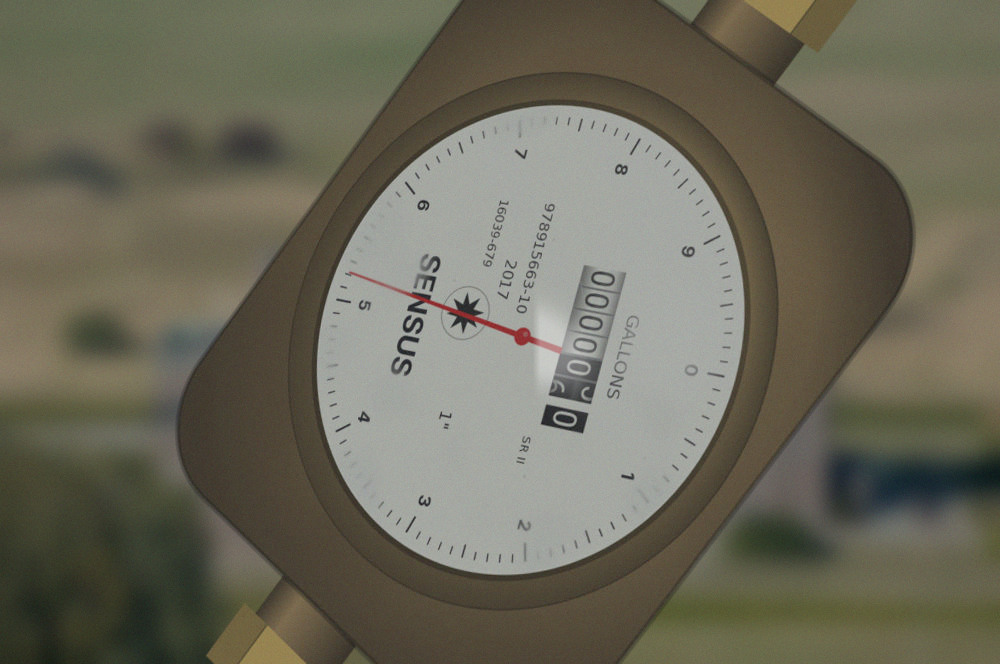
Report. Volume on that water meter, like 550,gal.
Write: 55.2,gal
